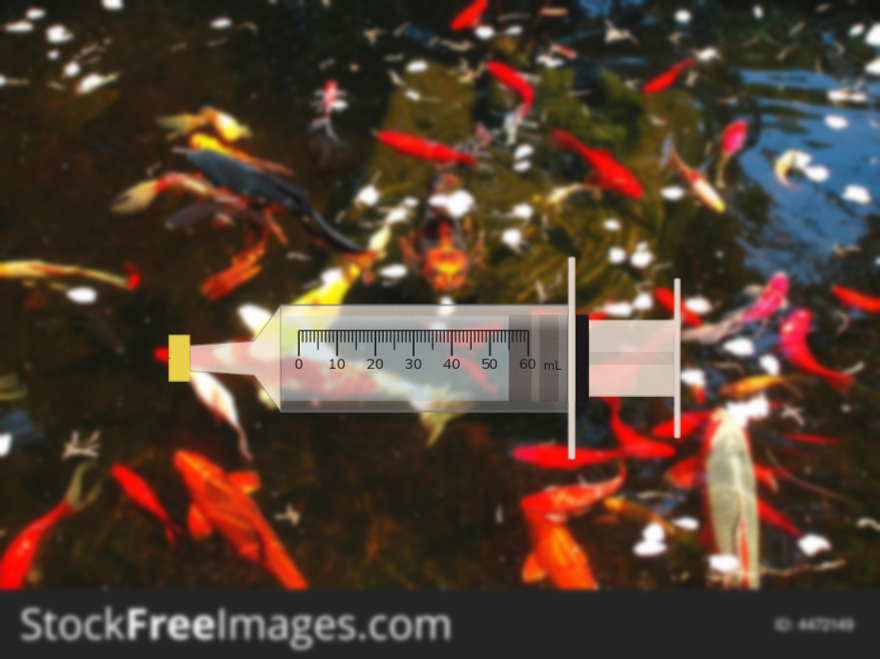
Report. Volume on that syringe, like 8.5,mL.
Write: 55,mL
